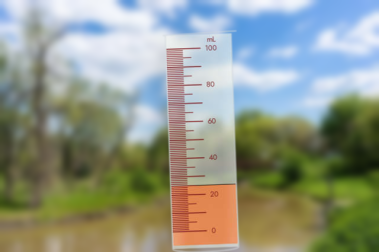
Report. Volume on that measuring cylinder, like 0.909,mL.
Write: 25,mL
